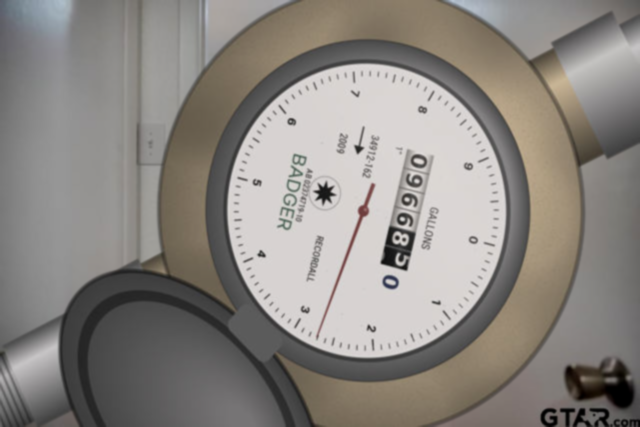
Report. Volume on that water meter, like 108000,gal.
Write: 966852.7,gal
